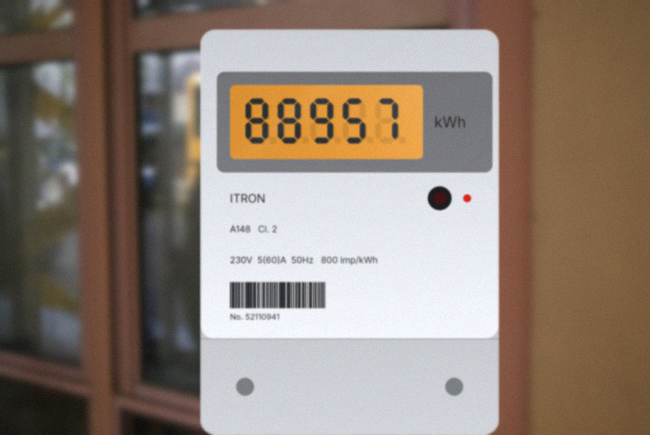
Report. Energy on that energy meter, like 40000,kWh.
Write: 88957,kWh
